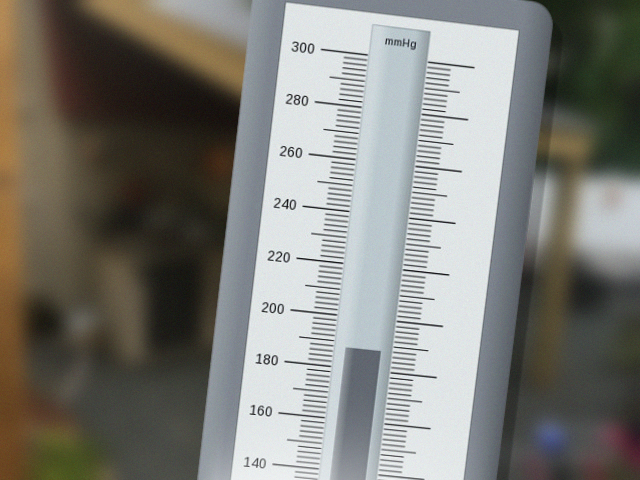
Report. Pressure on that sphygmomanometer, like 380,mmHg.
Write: 188,mmHg
